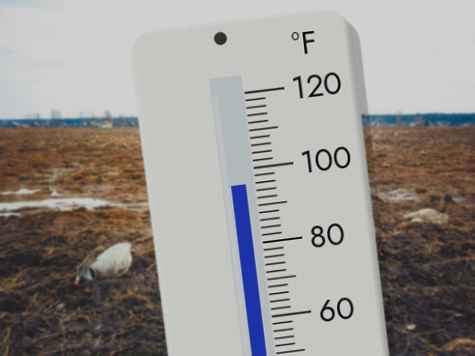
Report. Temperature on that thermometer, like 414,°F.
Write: 96,°F
